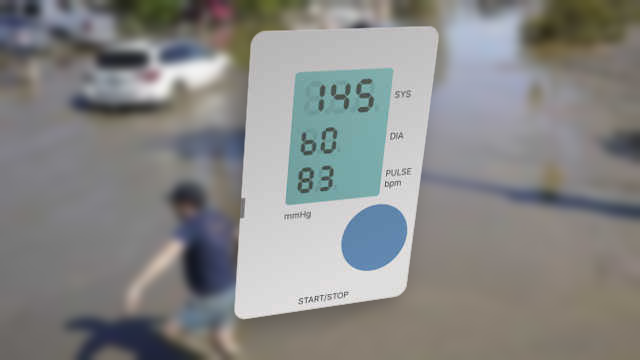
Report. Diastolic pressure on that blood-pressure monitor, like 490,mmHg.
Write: 60,mmHg
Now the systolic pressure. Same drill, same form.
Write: 145,mmHg
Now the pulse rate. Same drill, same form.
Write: 83,bpm
